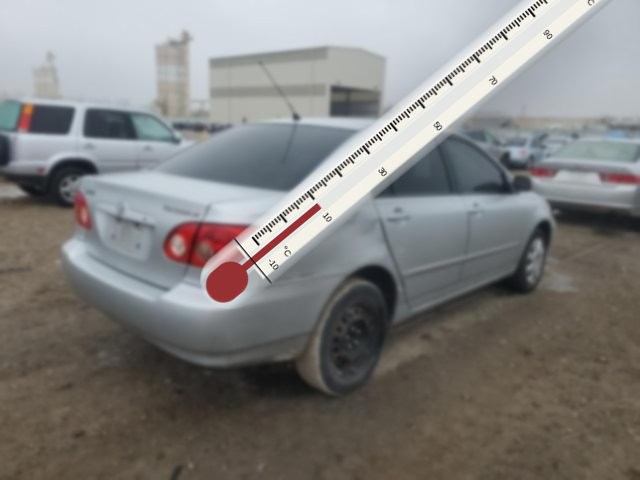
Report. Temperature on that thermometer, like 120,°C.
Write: 10,°C
